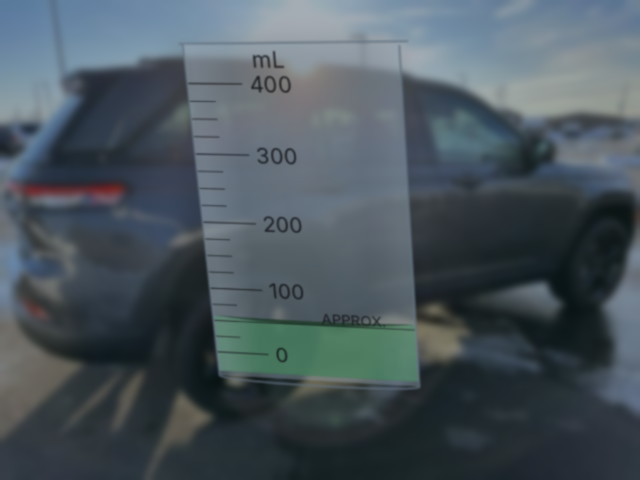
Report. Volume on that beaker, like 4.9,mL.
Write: 50,mL
